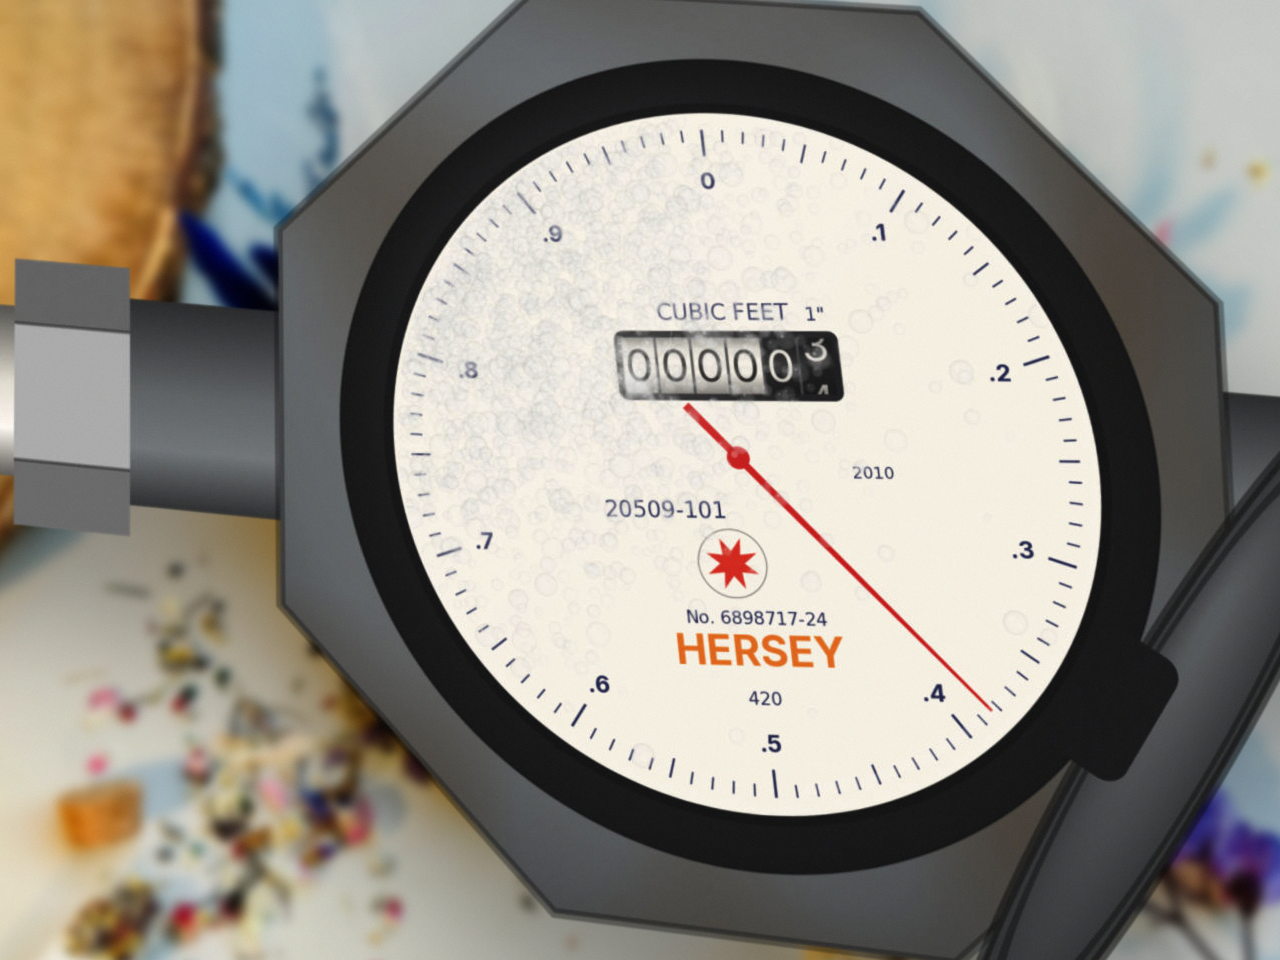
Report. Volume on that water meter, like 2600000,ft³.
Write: 3.38,ft³
